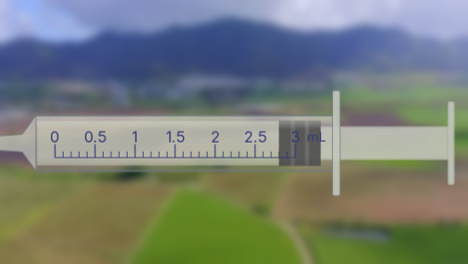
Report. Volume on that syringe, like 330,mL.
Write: 2.8,mL
